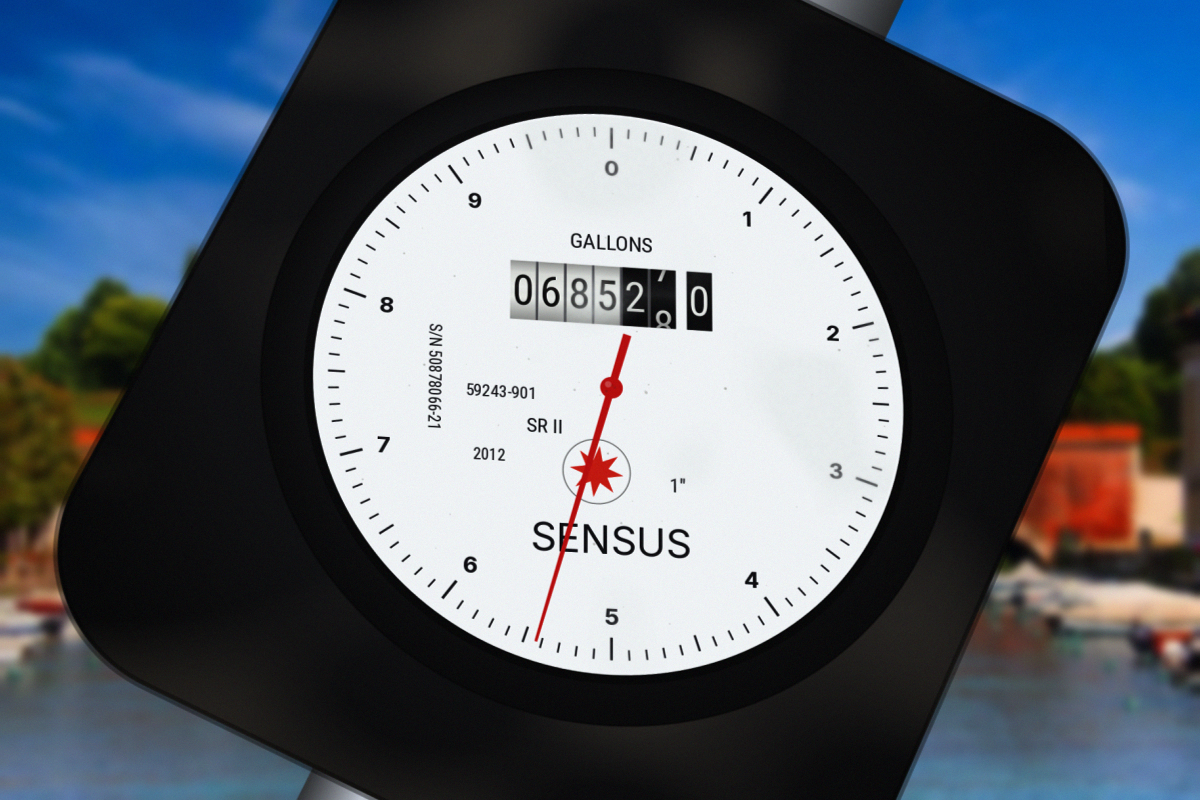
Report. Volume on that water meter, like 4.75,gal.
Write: 685275.4,gal
